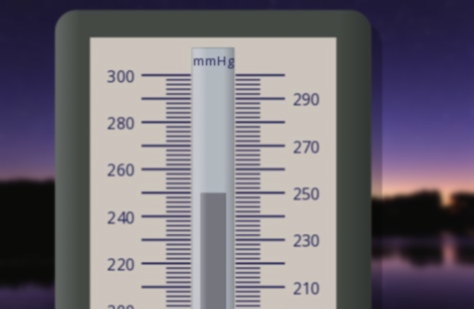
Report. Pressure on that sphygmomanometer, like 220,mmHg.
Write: 250,mmHg
